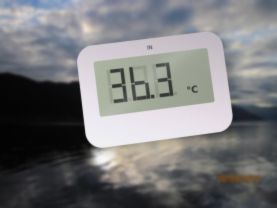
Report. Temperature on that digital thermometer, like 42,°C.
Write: 36.3,°C
